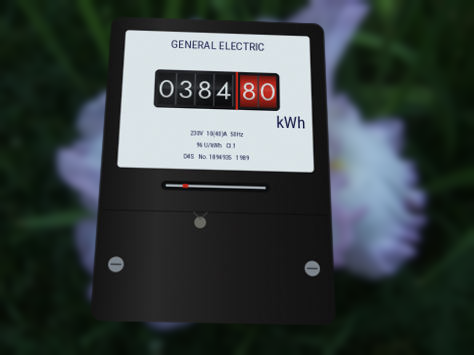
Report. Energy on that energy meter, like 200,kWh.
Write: 384.80,kWh
